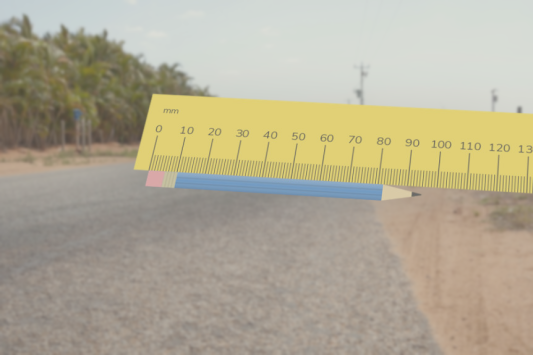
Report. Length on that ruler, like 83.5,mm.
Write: 95,mm
